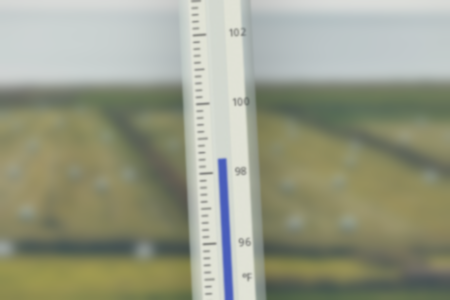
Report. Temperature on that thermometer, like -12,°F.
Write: 98.4,°F
